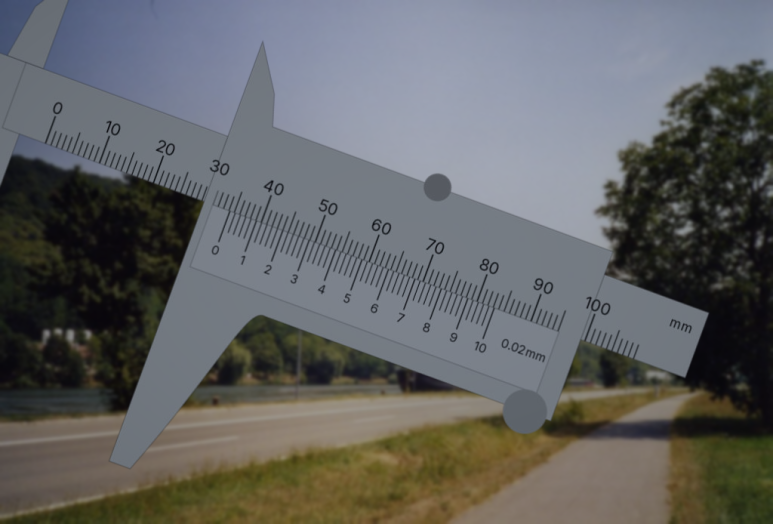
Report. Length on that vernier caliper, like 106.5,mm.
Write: 34.2,mm
